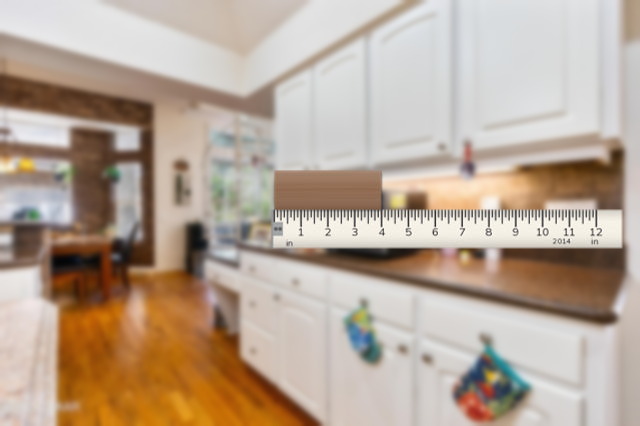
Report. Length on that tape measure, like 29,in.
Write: 4,in
